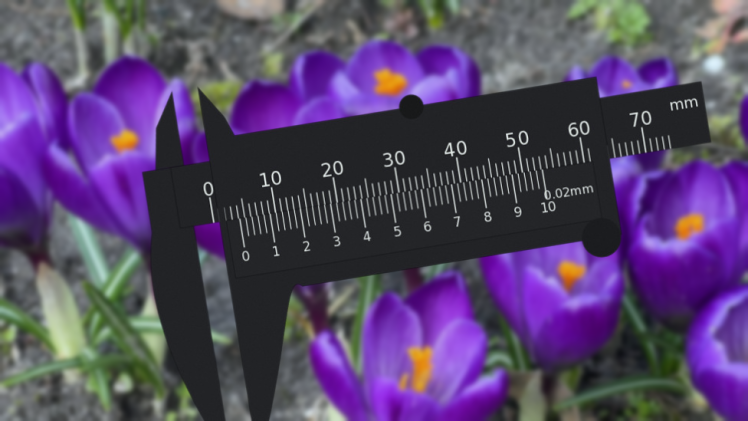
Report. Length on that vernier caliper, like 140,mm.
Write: 4.2,mm
